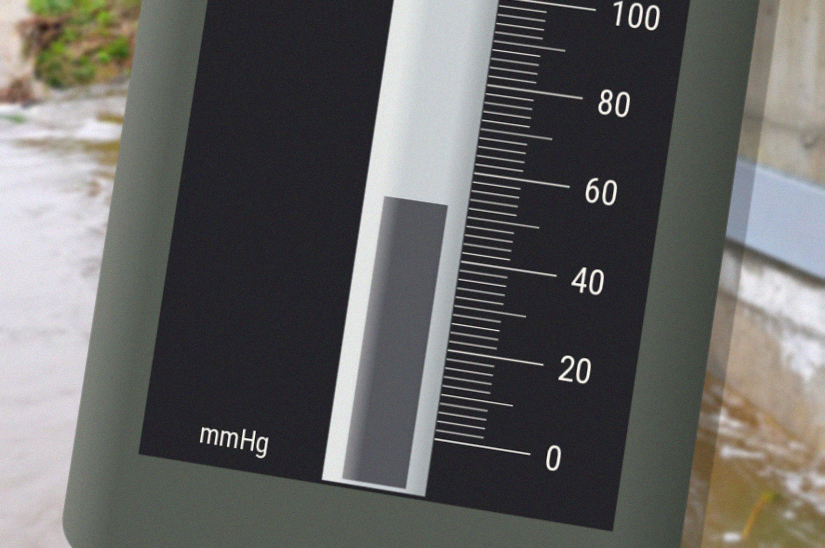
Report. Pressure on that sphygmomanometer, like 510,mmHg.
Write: 52,mmHg
